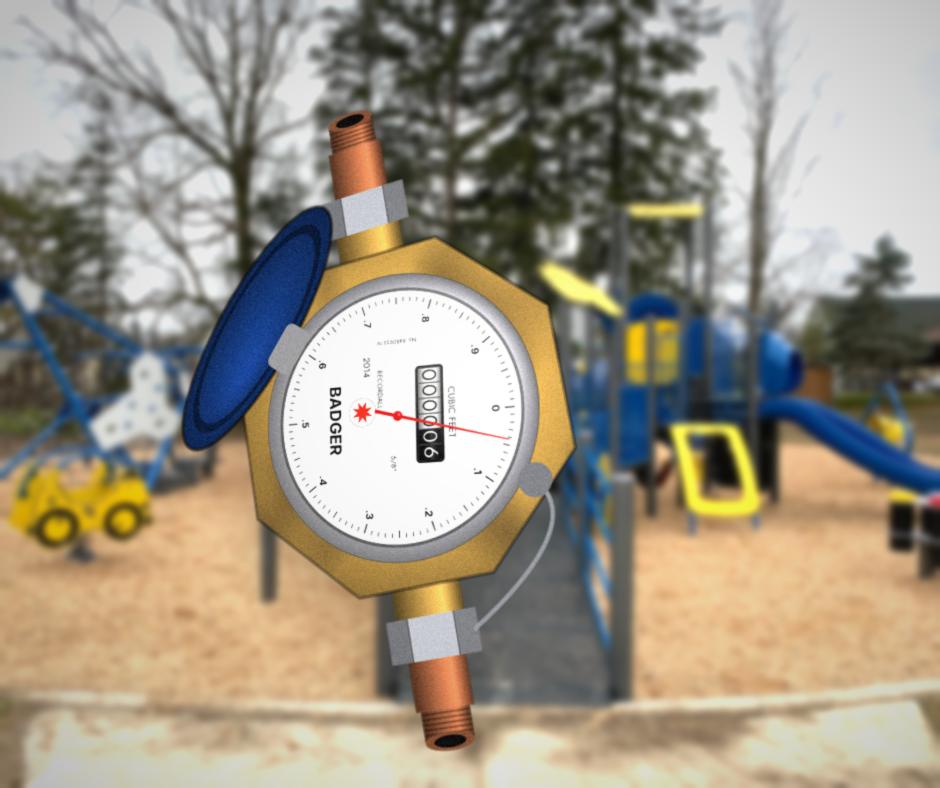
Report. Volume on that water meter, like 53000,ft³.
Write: 6.04,ft³
